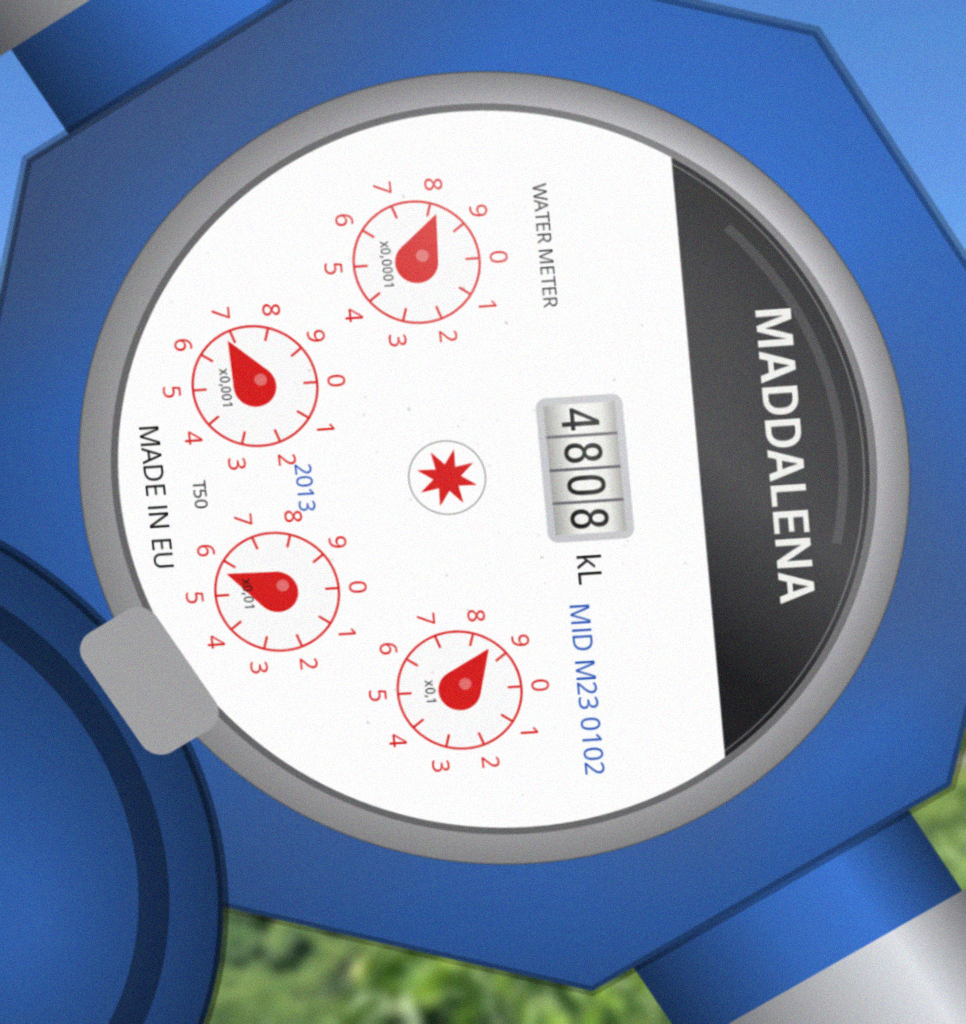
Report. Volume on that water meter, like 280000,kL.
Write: 4808.8568,kL
